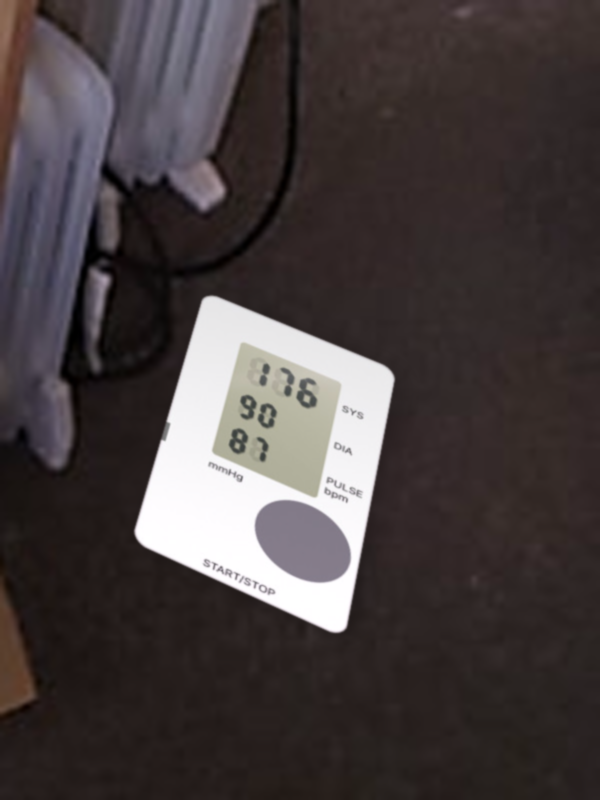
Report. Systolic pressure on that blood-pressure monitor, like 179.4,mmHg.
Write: 176,mmHg
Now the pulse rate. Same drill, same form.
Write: 87,bpm
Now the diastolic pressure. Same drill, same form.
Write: 90,mmHg
